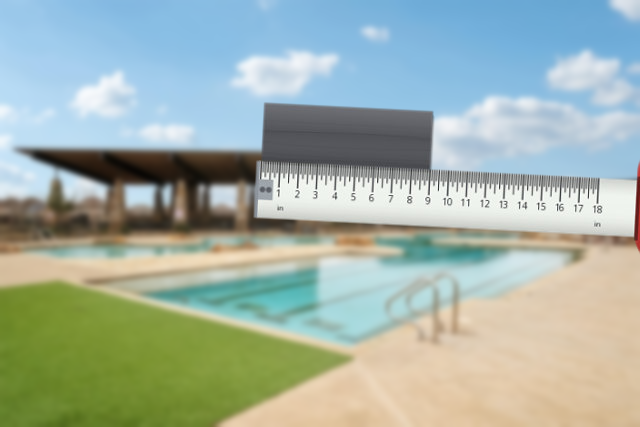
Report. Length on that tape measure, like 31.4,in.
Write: 9,in
